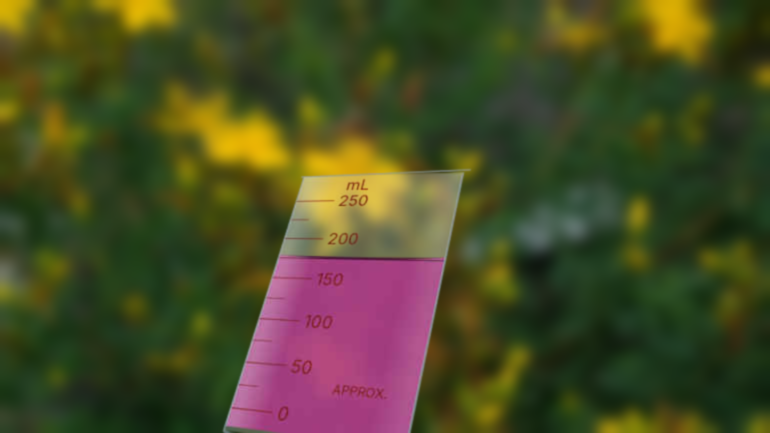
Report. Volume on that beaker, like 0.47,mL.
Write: 175,mL
